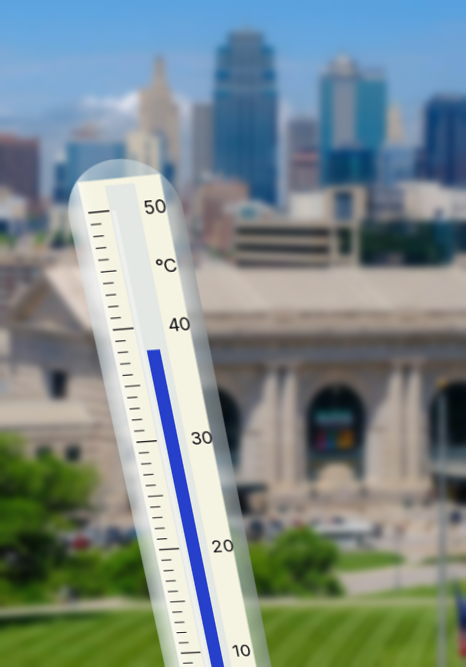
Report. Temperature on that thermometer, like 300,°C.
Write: 38,°C
